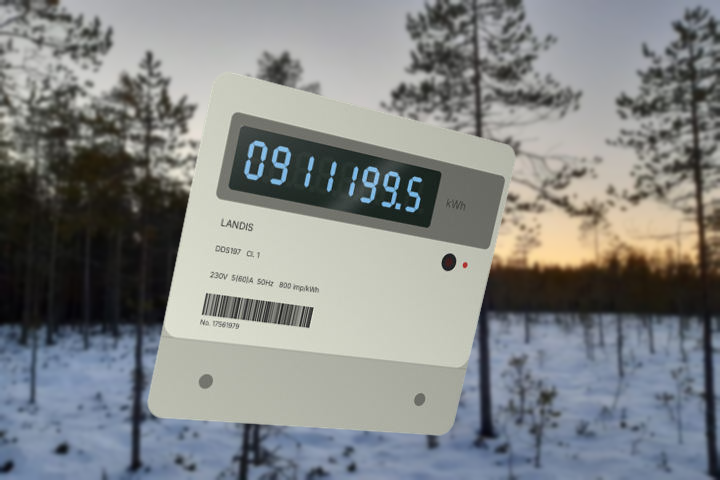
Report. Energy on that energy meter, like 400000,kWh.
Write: 911199.5,kWh
